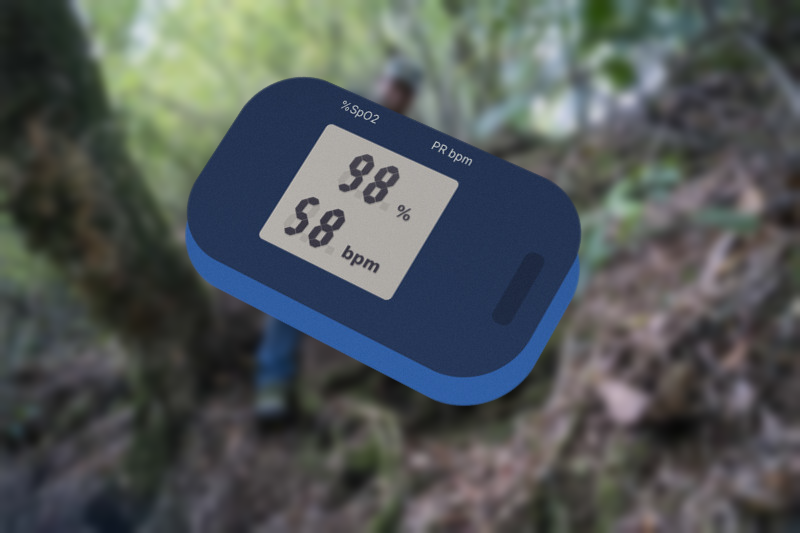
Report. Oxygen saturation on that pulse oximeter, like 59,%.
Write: 98,%
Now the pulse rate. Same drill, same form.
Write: 58,bpm
